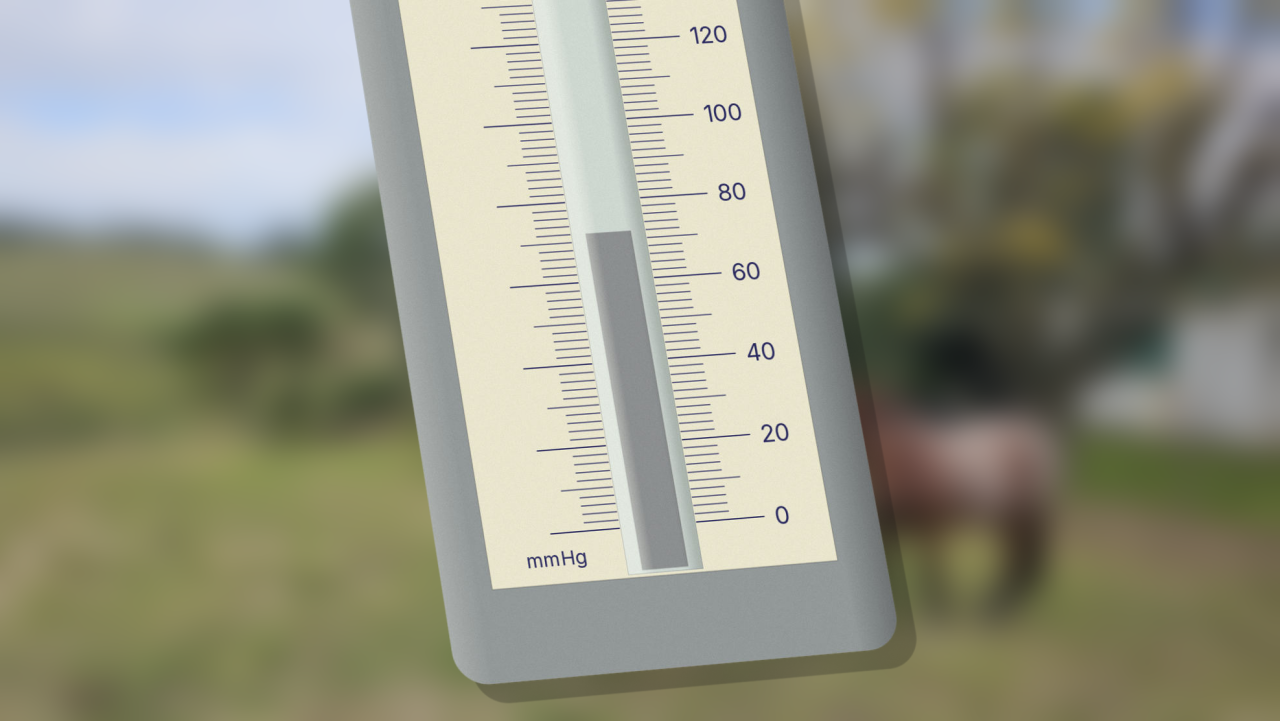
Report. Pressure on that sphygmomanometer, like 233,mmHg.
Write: 72,mmHg
